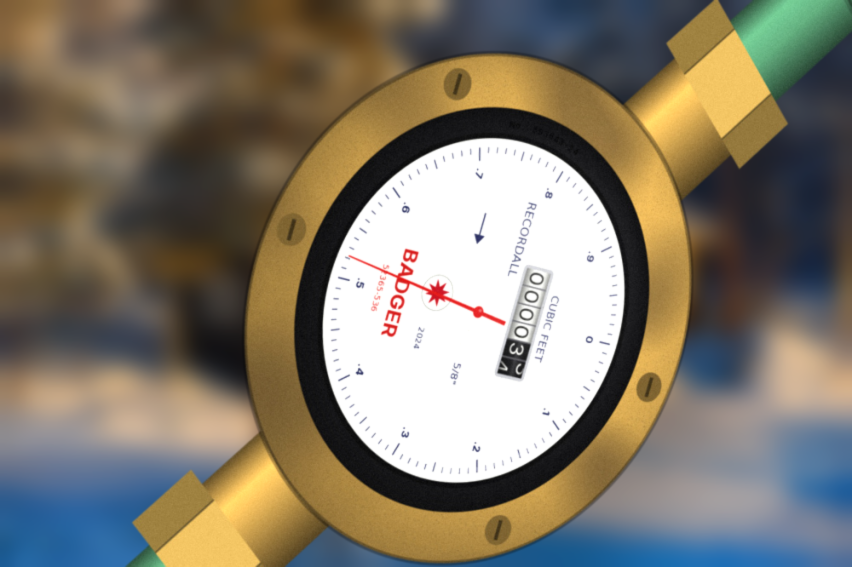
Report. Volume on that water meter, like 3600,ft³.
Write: 33.52,ft³
